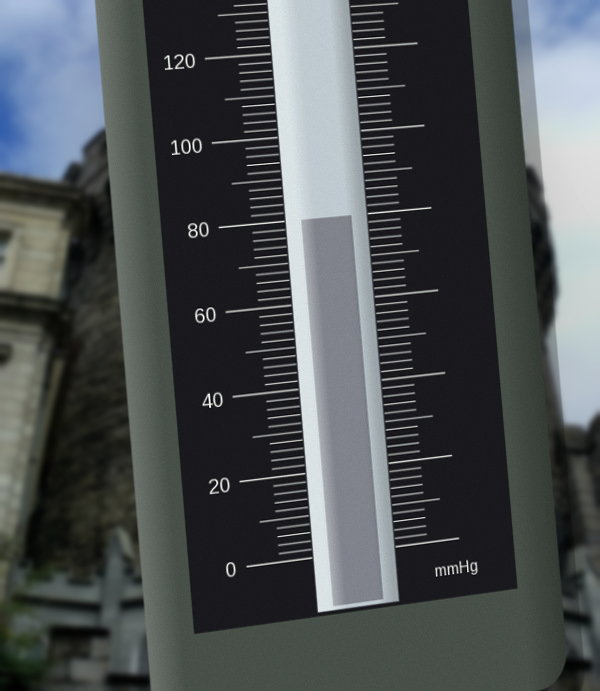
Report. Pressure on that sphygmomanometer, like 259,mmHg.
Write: 80,mmHg
